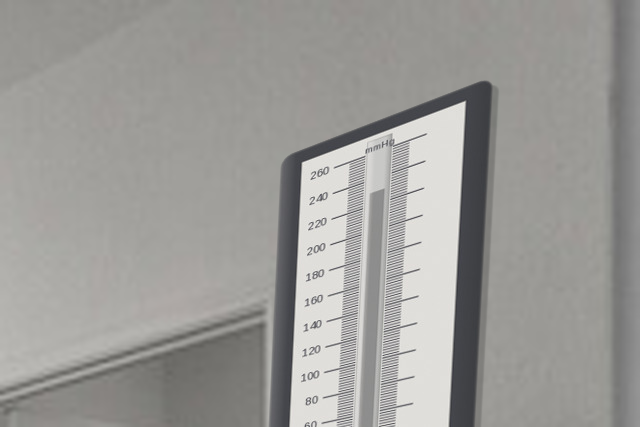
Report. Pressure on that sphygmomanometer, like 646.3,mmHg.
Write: 230,mmHg
